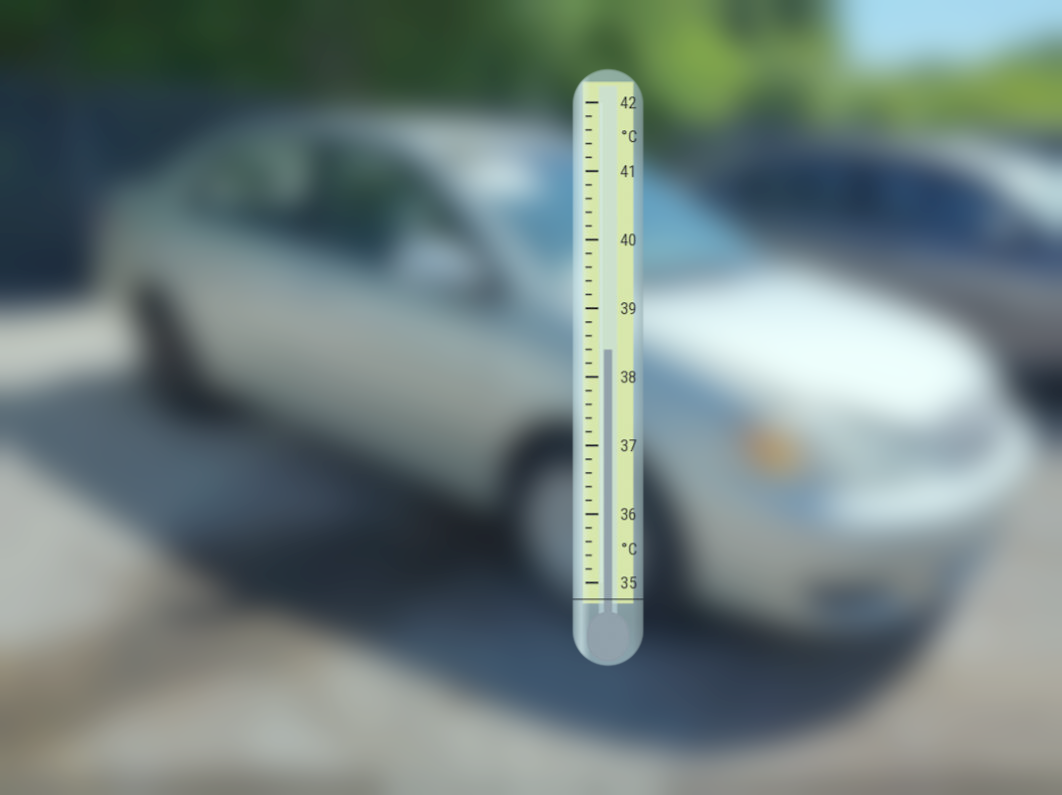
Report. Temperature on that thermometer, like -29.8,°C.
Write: 38.4,°C
